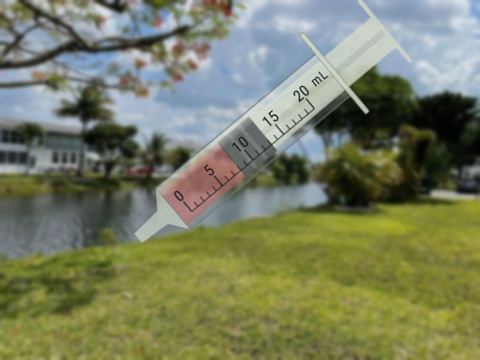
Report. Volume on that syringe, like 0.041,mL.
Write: 8,mL
